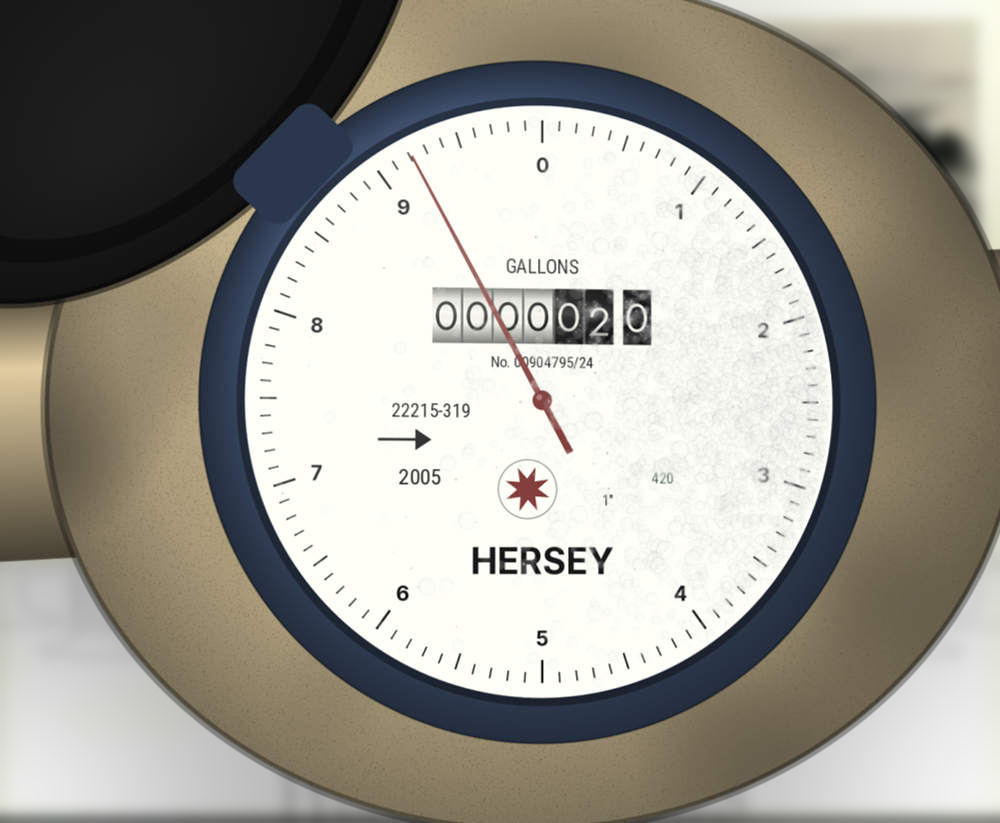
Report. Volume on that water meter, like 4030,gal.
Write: 19.2,gal
